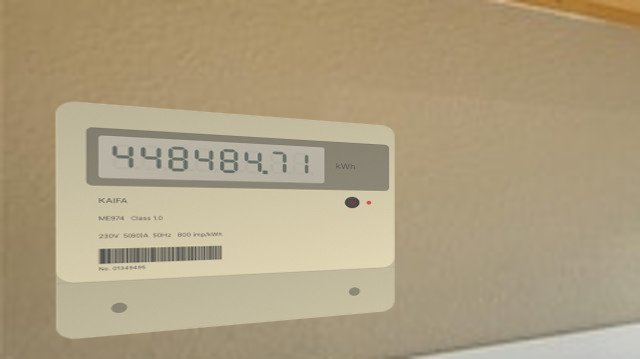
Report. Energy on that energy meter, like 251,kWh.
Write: 448484.71,kWh
